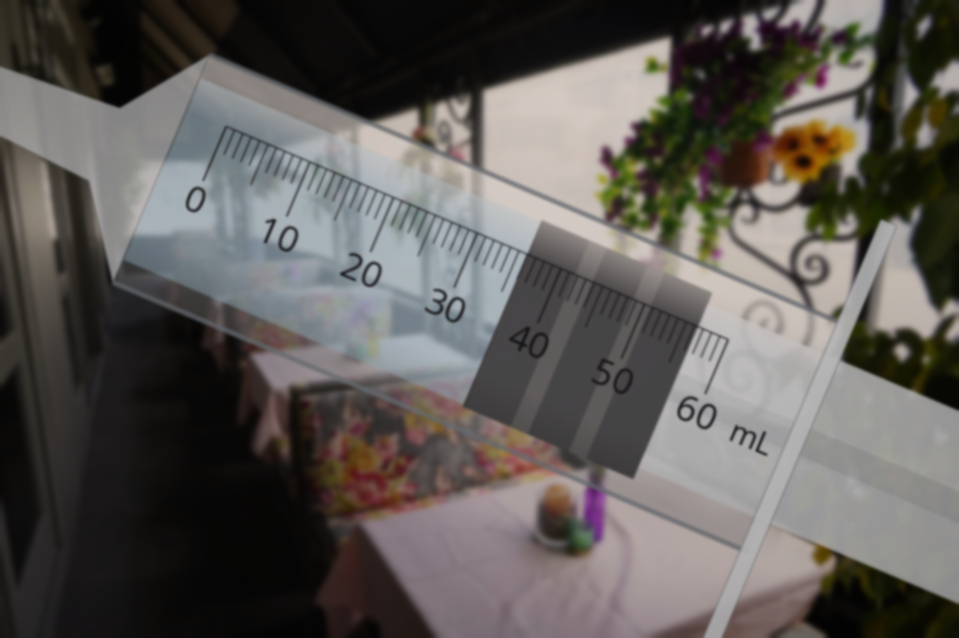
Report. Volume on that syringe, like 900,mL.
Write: 36,mL
